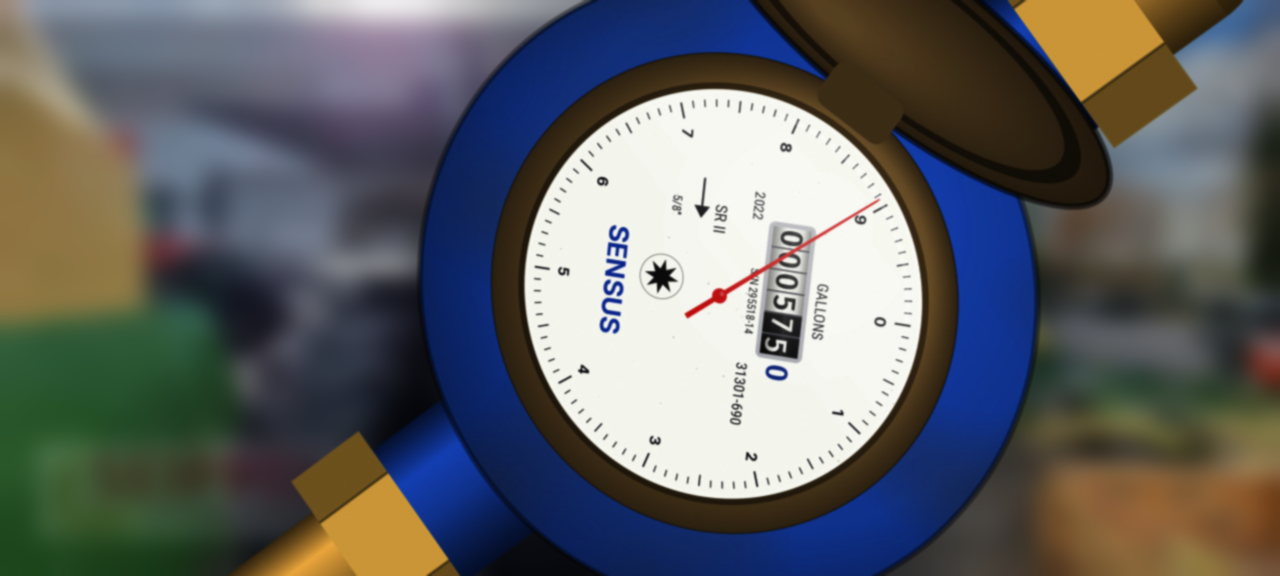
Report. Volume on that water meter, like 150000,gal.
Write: 5748.9,gal
